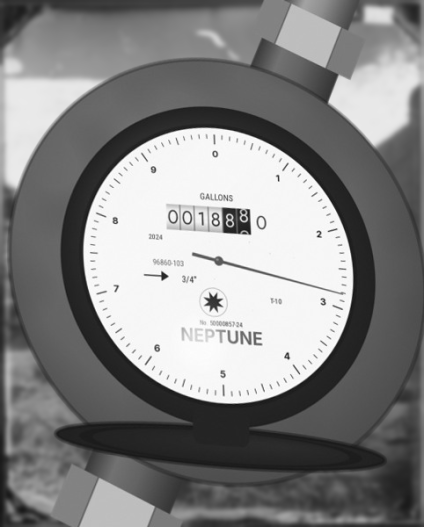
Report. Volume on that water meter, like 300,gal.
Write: 18882.8,gal
